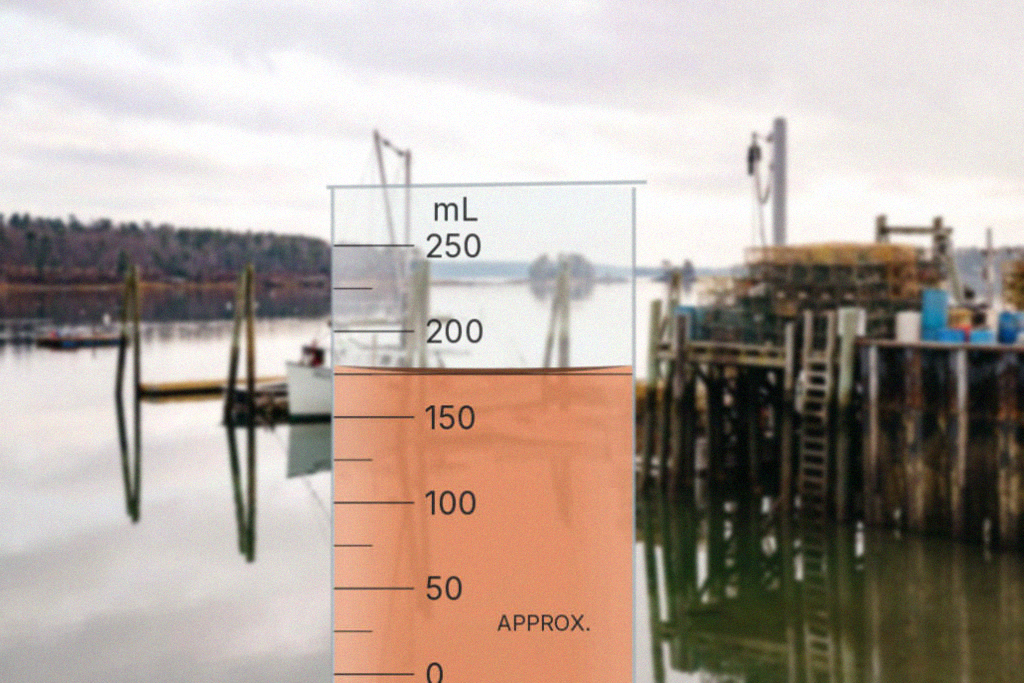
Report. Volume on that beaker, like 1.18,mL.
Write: 175,mL
